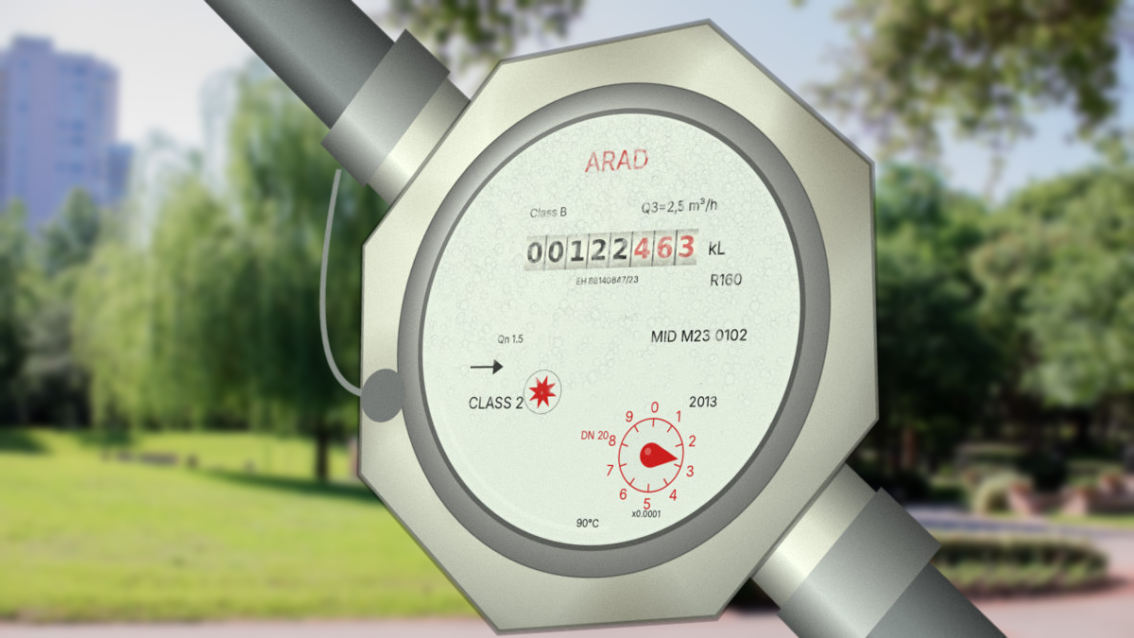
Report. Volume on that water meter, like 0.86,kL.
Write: 122.4632,kL
